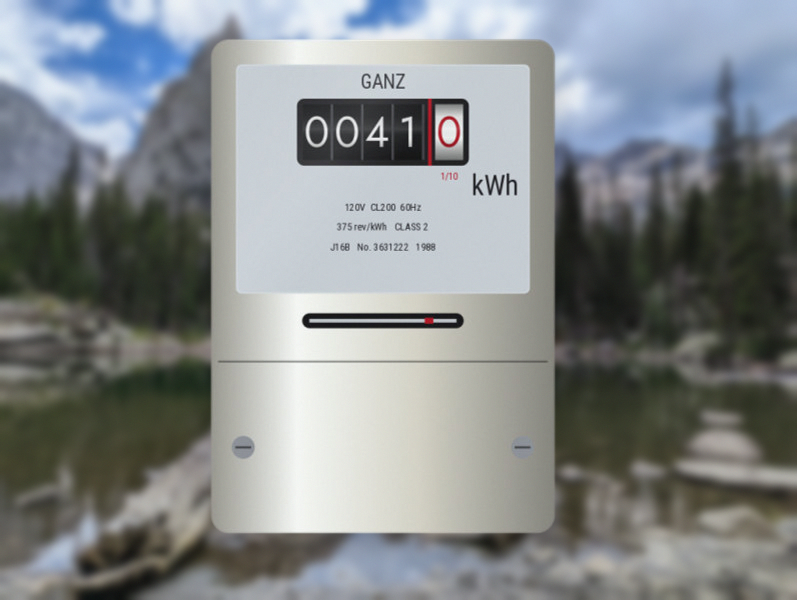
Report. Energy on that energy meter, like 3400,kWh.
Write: 41.0,kWh
